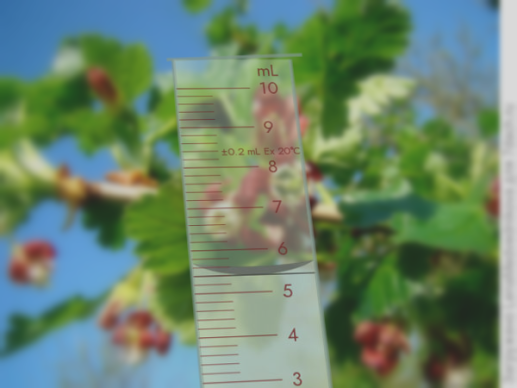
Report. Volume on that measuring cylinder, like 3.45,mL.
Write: 5.4,mL
